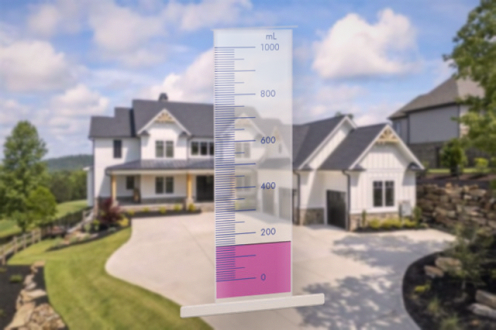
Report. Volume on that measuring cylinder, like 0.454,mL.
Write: 150,mL
